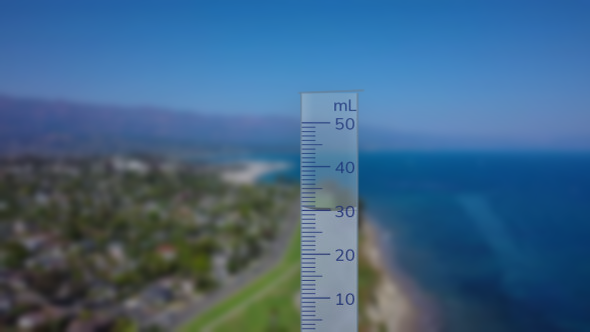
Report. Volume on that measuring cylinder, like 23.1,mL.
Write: 30,mL
